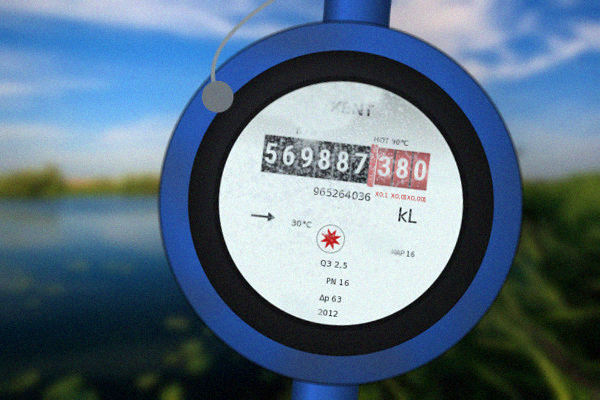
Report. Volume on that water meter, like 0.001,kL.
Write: 569887.380,kL
